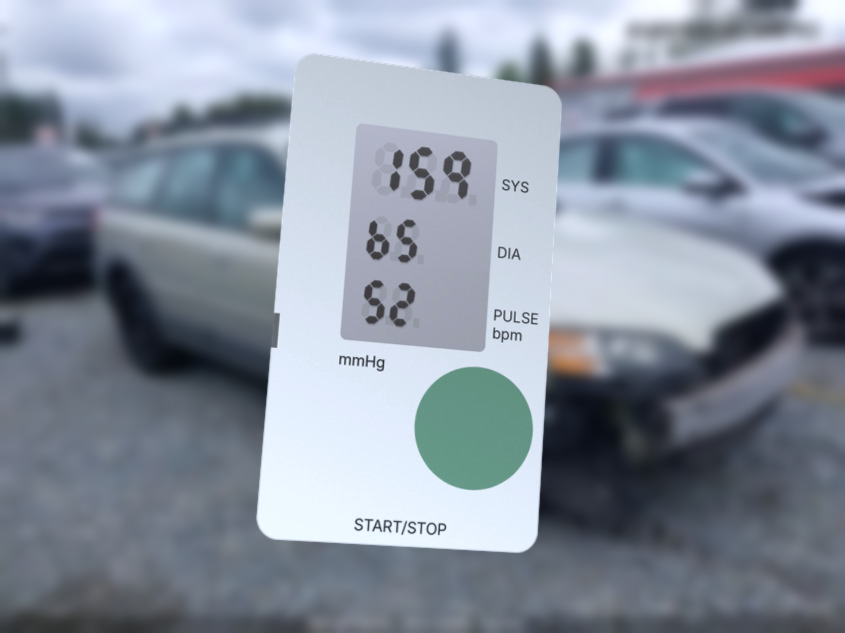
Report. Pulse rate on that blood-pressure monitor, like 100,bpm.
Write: 52,bpm
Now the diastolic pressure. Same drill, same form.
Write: 65,mmHg
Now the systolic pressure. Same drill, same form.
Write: 159,mmHg
